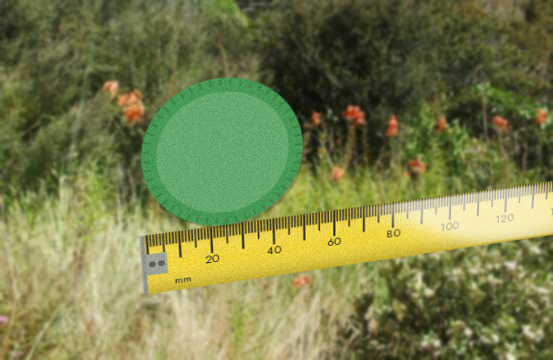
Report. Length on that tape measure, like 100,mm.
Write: 50,mm
